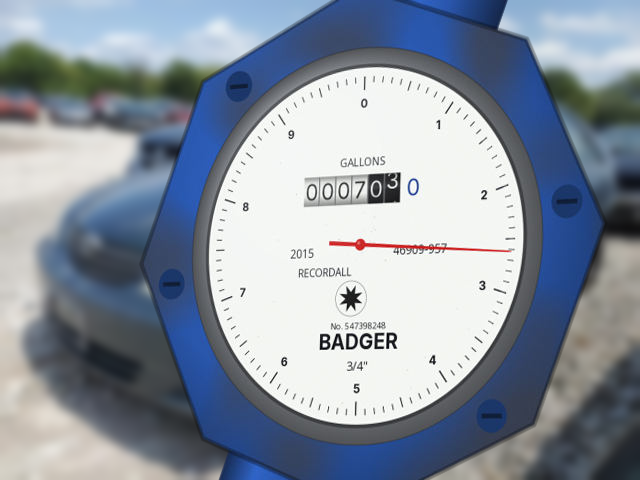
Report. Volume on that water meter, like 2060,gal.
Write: 7032.6,gal
